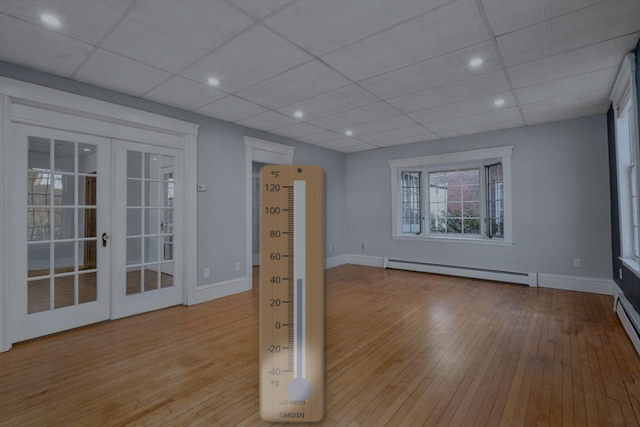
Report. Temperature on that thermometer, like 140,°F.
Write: 40,°F
